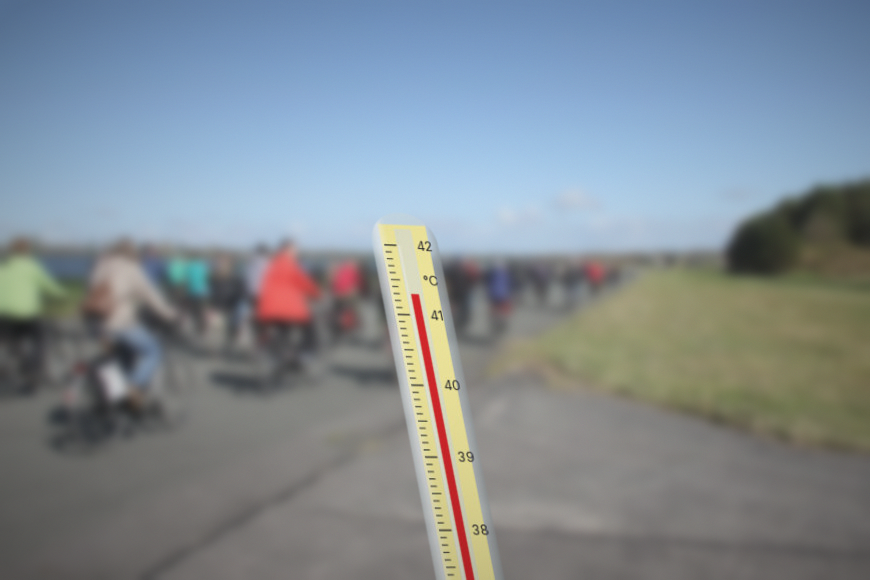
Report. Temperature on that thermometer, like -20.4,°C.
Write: 41.3,°C
